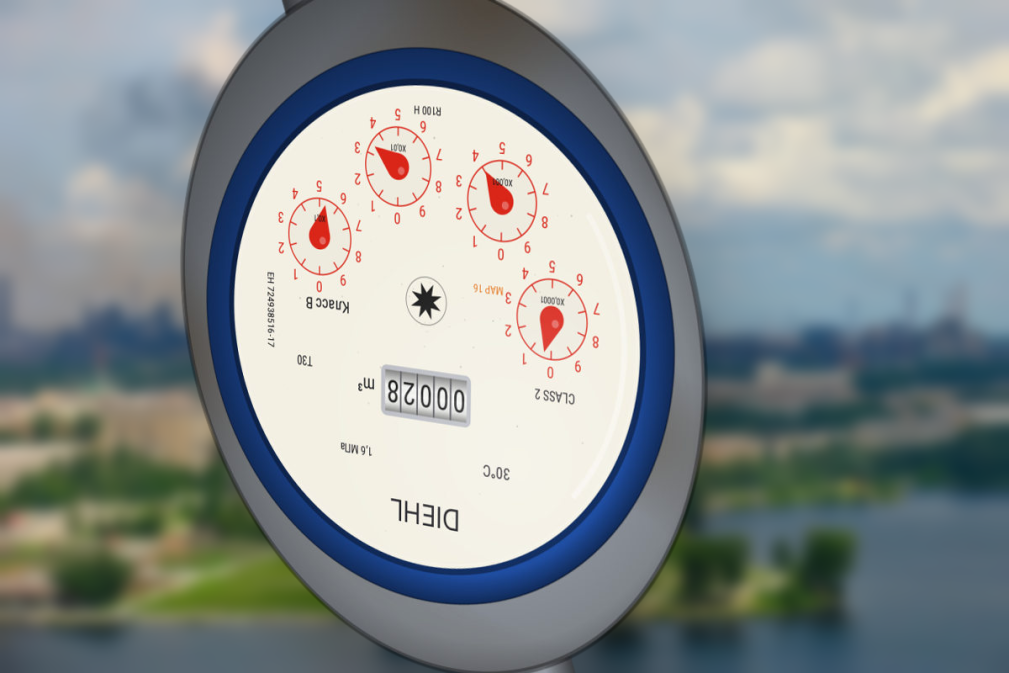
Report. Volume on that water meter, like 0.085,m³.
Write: 28.5340,m³
